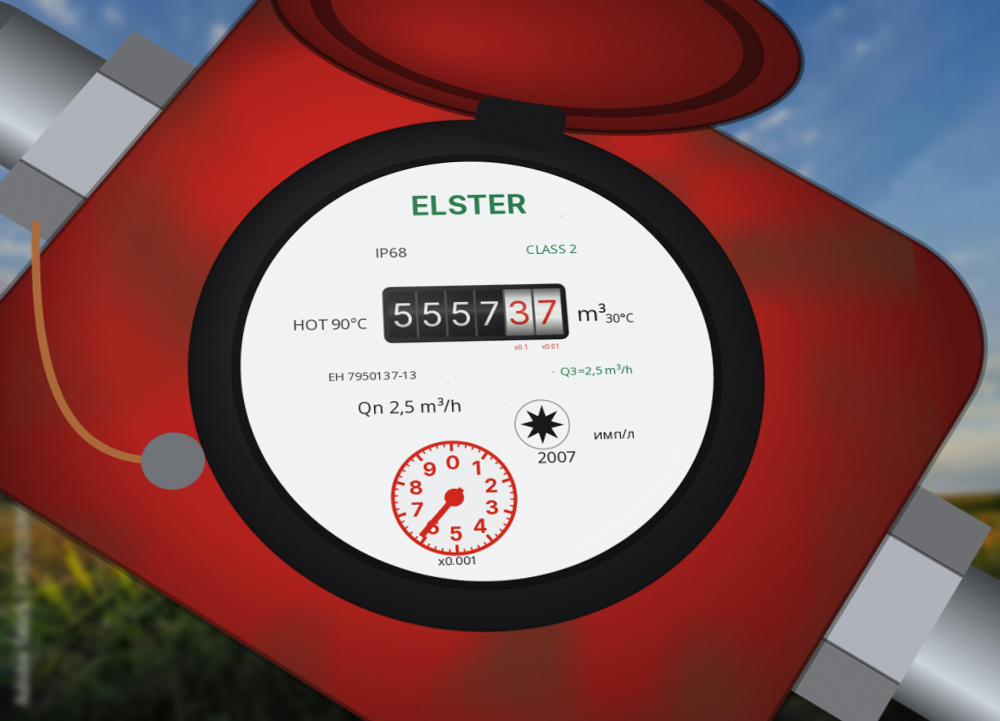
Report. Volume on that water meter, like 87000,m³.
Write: 5557.376,m³
